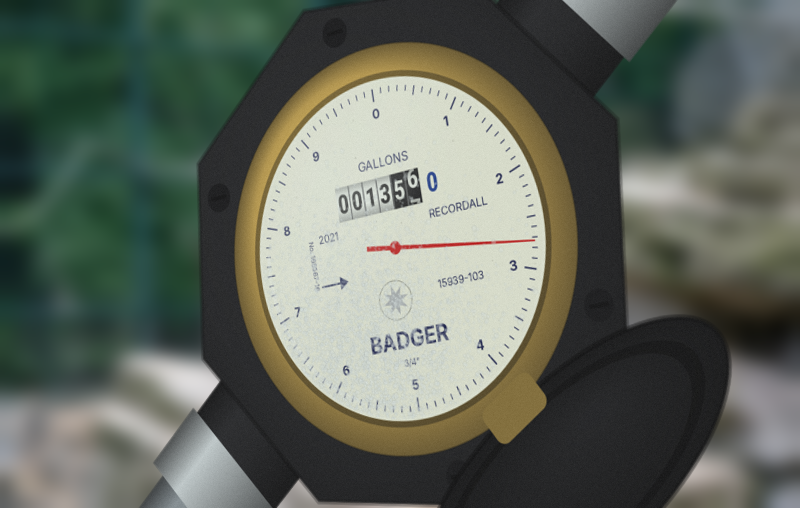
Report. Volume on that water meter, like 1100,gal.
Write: 13562.7,gal
